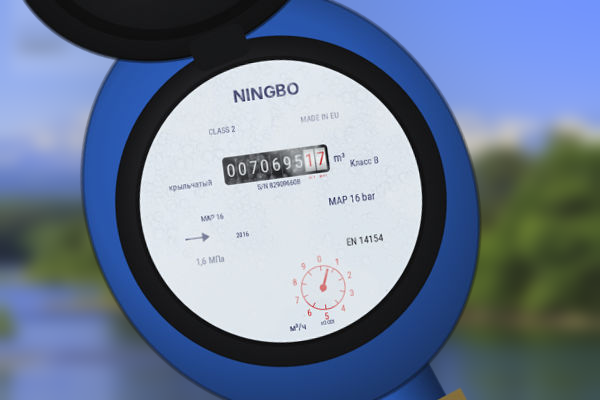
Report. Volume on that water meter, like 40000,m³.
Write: 70695.170,m³
